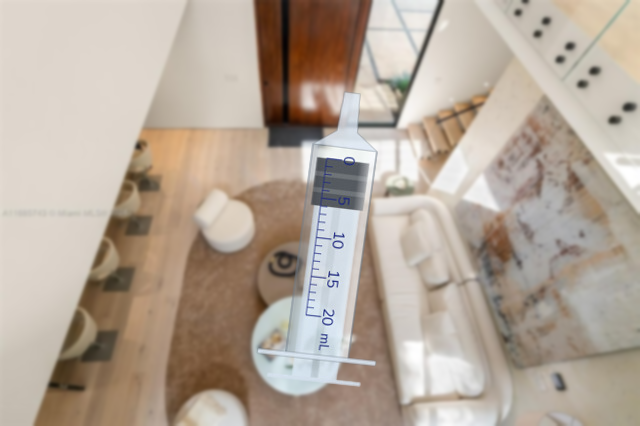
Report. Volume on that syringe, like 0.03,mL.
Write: 0,mL
